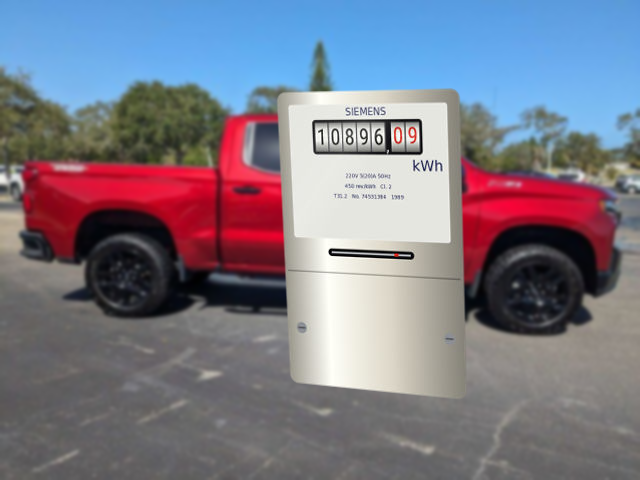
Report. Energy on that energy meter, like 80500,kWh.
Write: 10896.09,kWh
